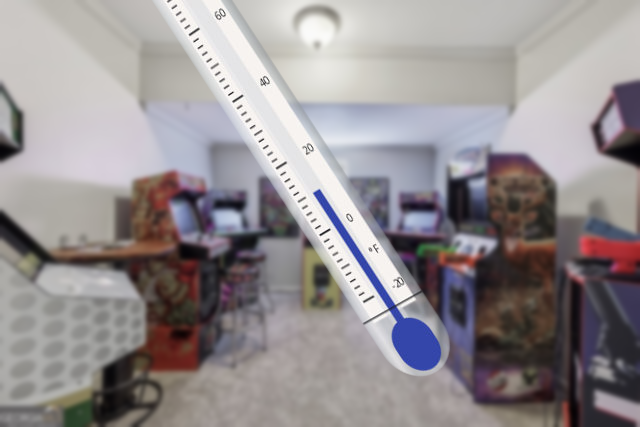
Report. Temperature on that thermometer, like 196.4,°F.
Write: 10,°F
